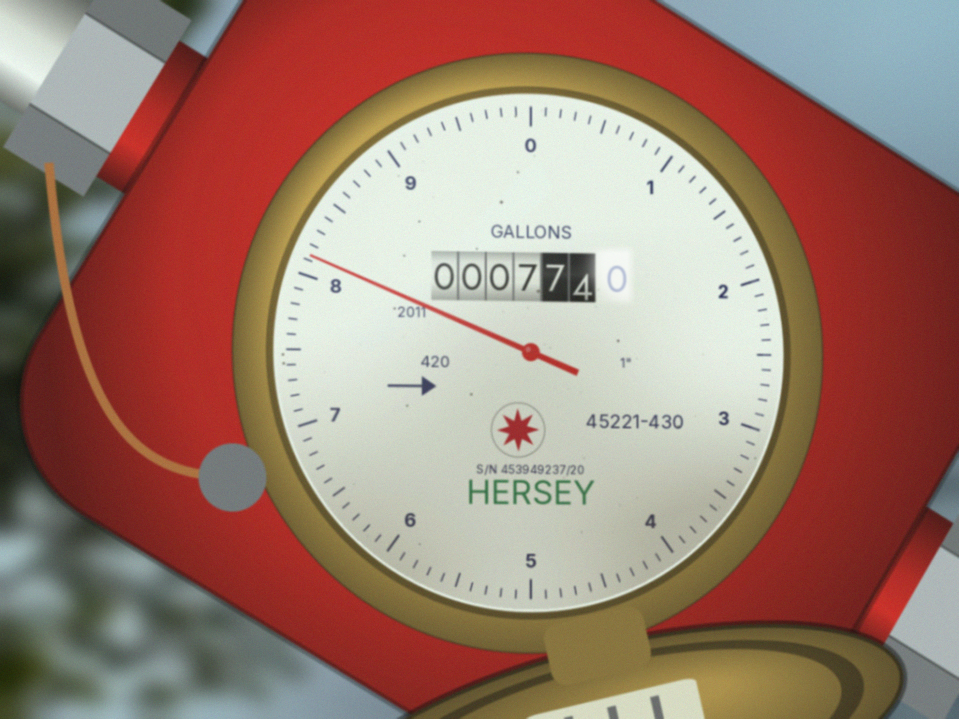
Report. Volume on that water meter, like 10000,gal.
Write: 7738.1,gal
